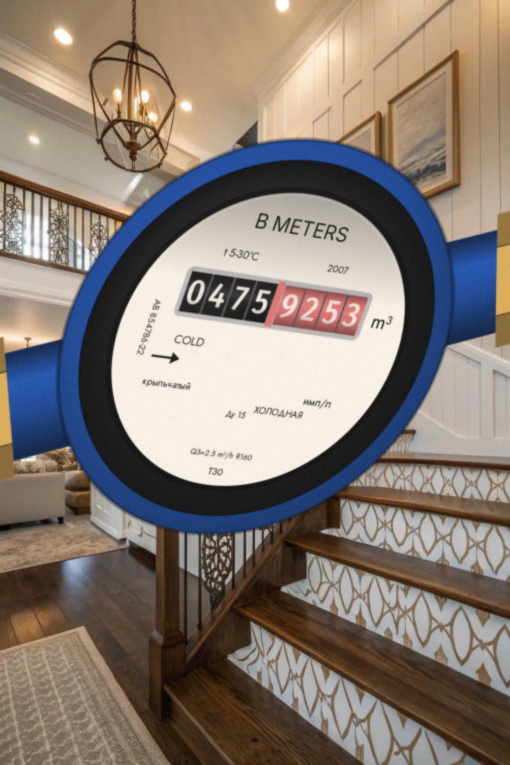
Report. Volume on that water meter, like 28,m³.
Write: 475.9253,m³
